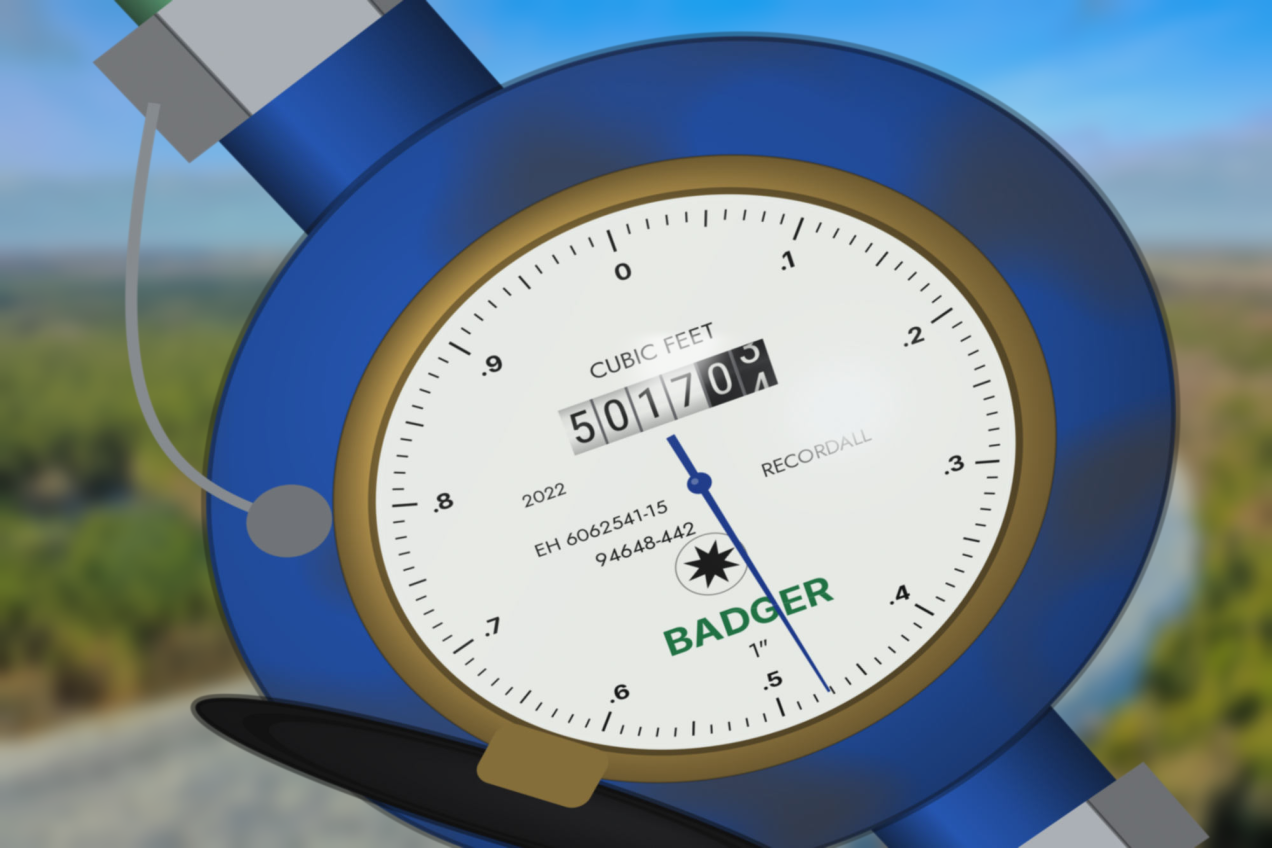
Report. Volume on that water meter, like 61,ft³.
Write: 501703.47,ft³
